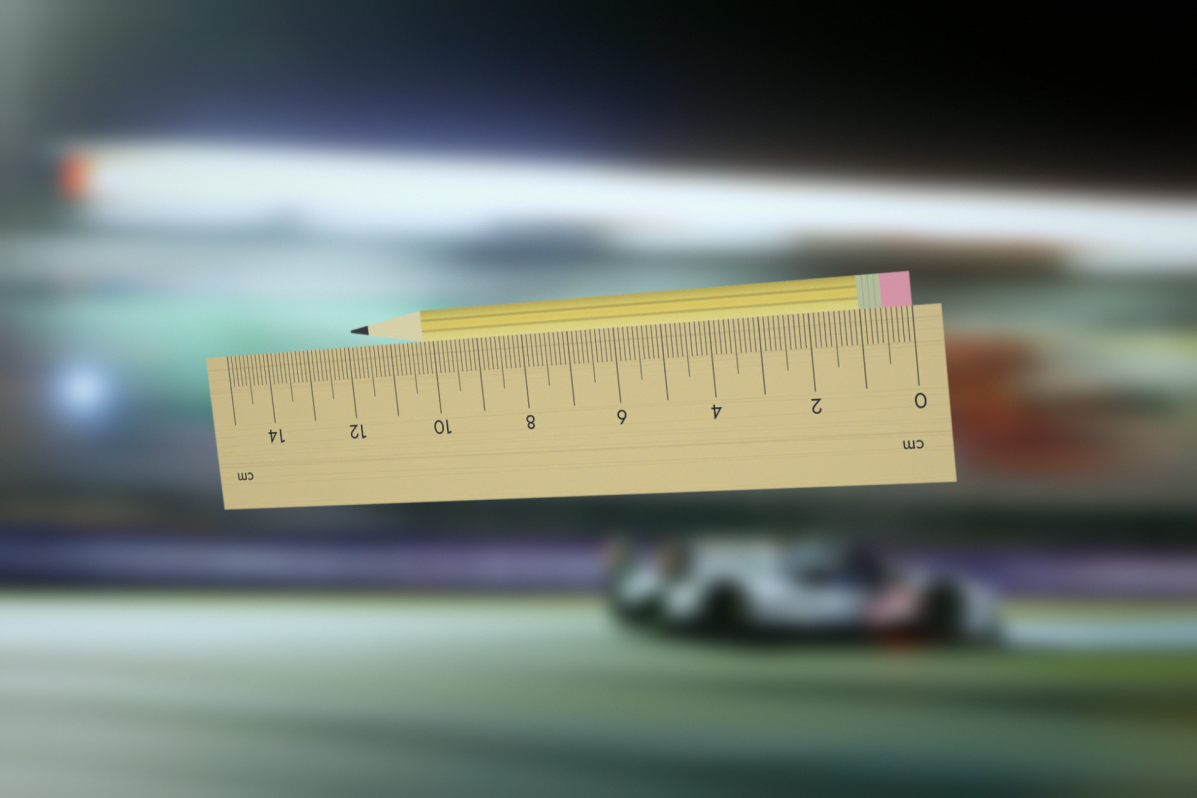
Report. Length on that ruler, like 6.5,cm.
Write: 11.9,cm
